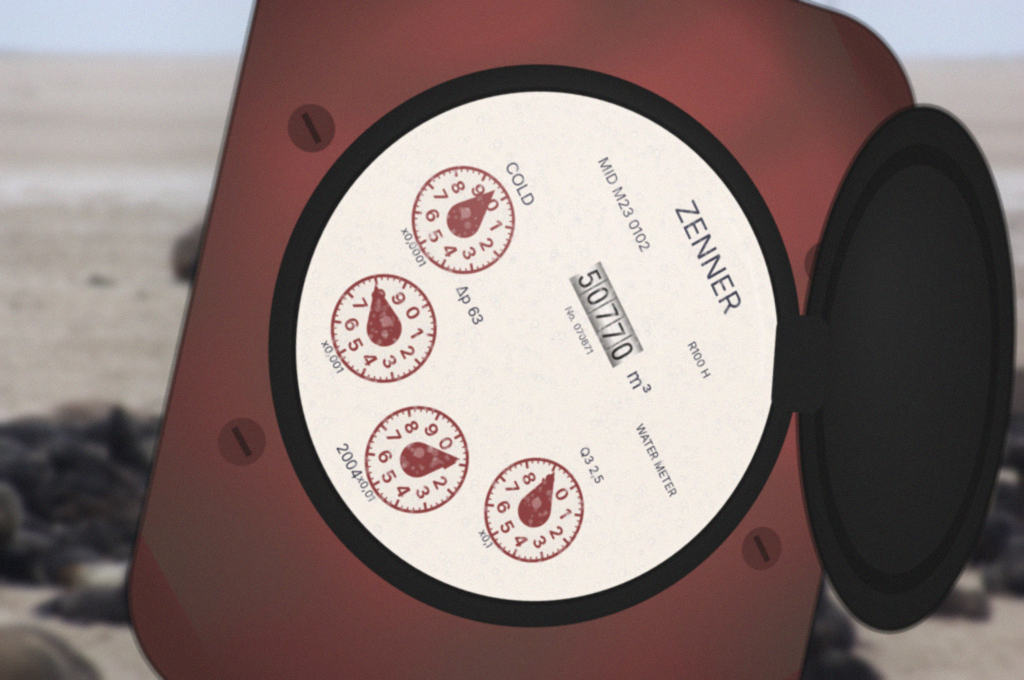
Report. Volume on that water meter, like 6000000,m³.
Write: 50769.9079,m³
